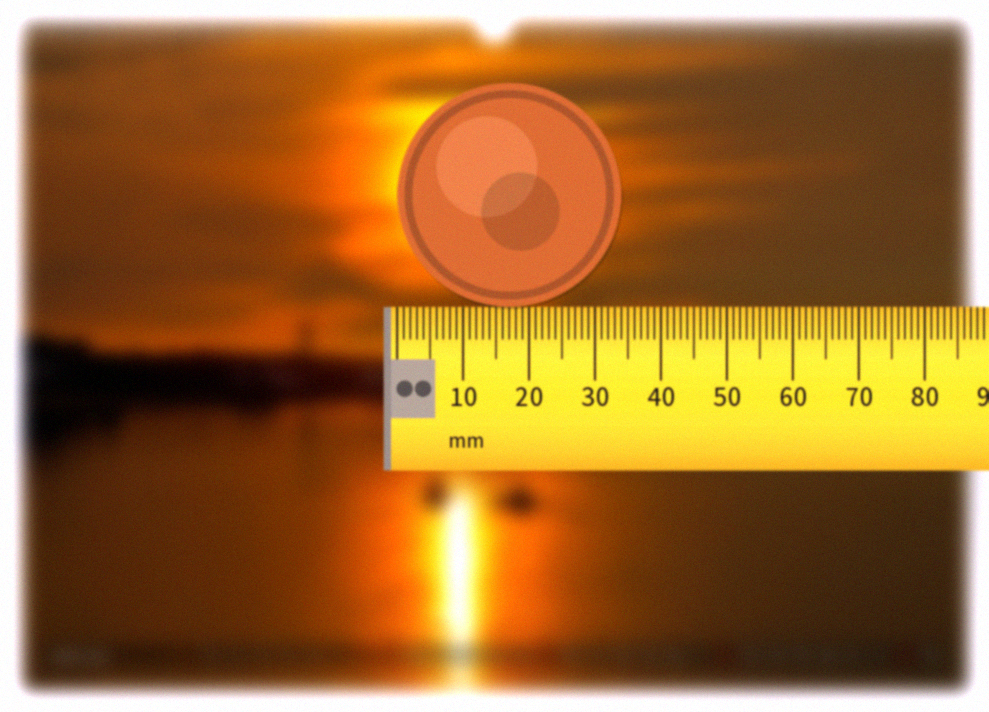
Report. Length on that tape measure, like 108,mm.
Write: 34,mm
